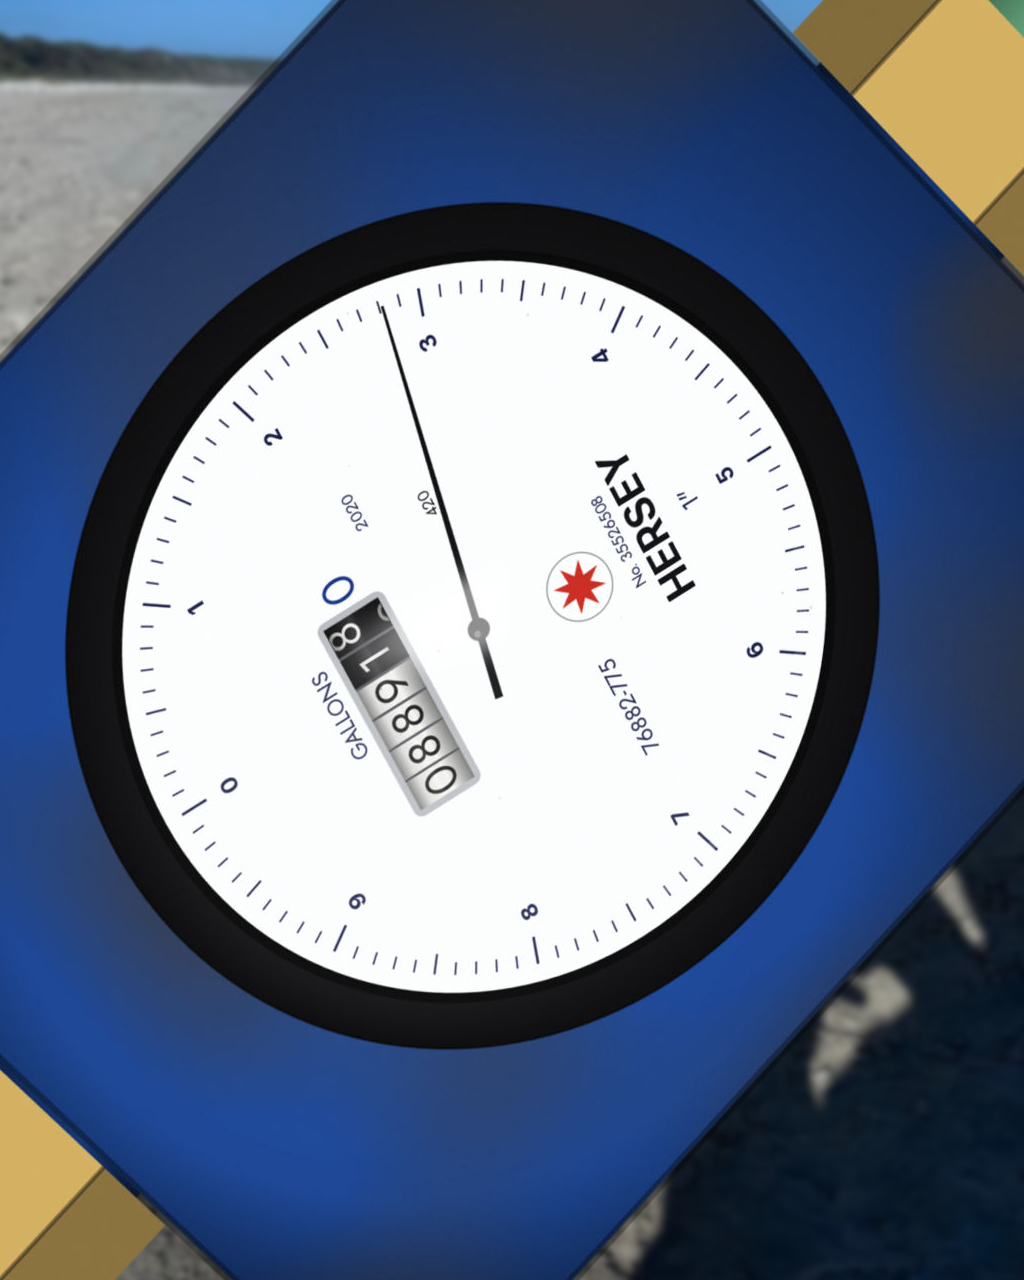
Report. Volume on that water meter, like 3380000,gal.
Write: 889182.8,gal
